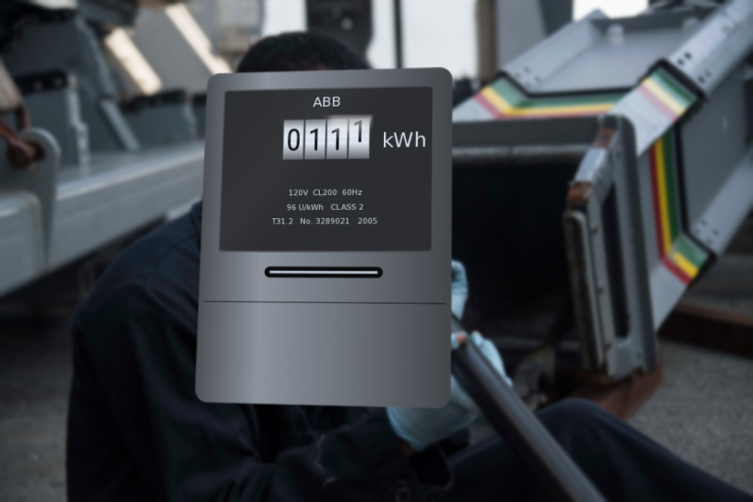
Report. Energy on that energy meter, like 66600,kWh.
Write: 111,kWh
